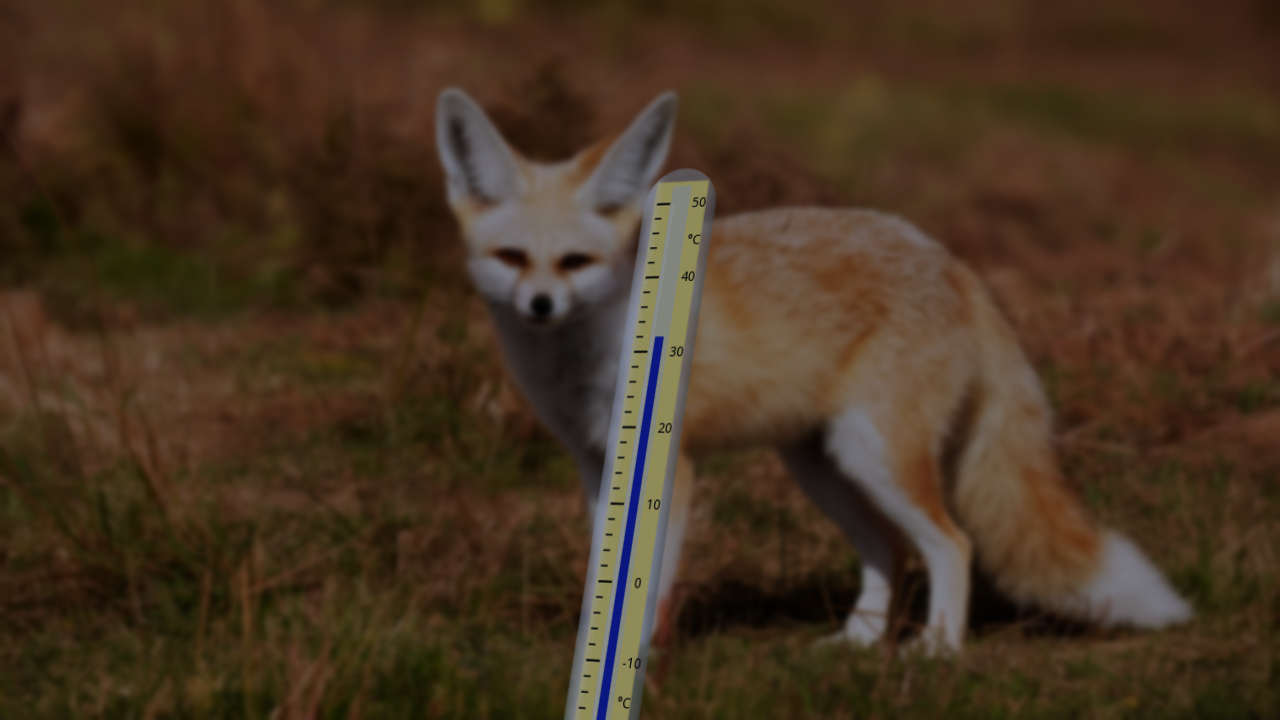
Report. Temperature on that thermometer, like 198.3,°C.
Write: 32,°C
